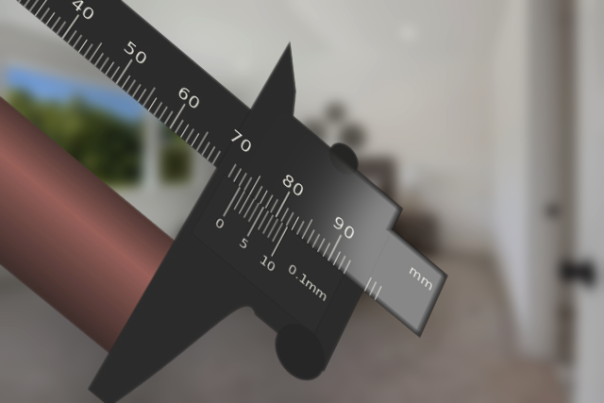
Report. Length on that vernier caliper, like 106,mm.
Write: 73.2,mm
